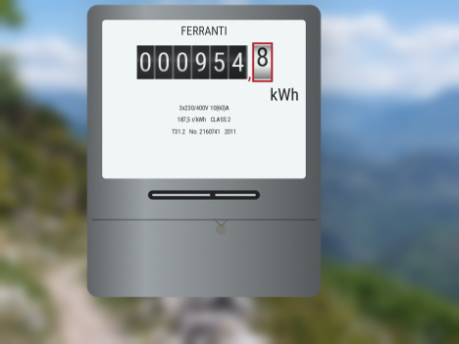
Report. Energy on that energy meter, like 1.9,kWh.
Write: 954.8,kWh
